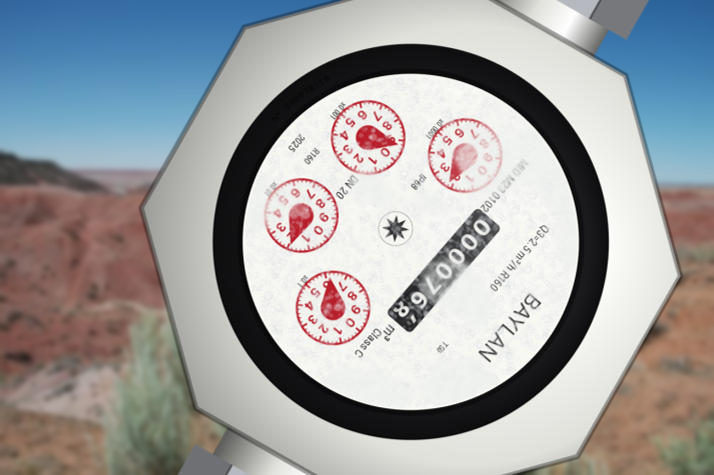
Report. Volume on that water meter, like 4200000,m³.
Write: 767.6192,m³
